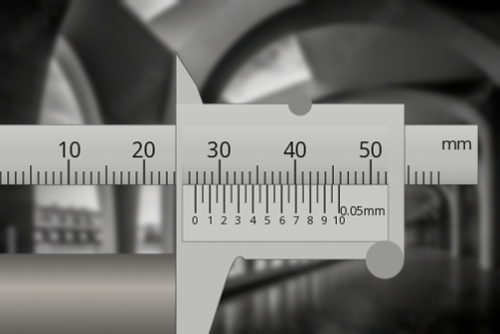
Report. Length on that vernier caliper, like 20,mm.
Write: 26.8,mm
